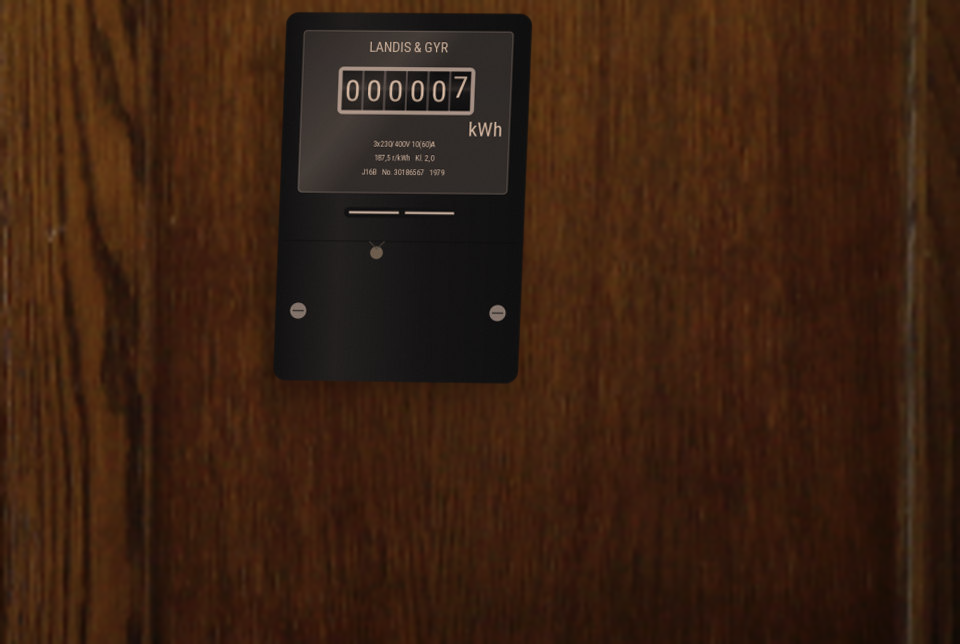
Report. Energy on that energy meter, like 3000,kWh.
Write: 7,kWh
